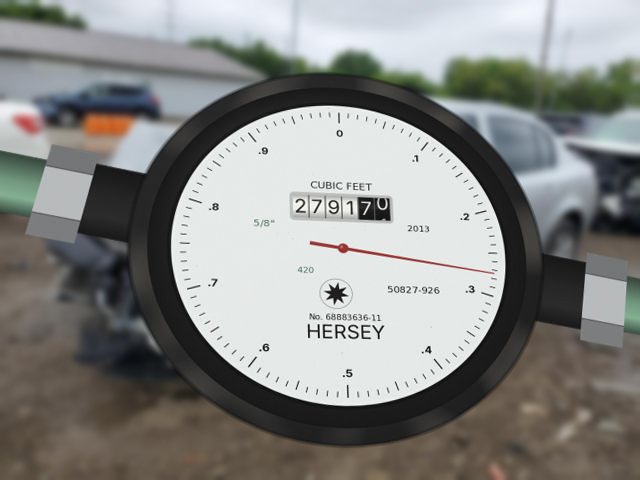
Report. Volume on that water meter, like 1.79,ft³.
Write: 279170.27,ft³
